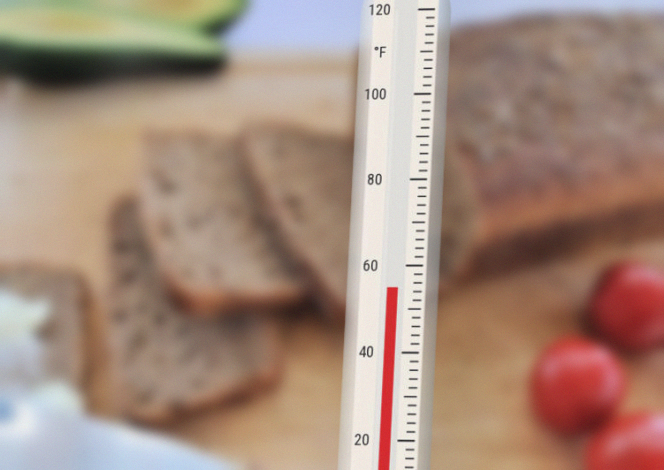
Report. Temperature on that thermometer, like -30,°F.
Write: 55,°F
